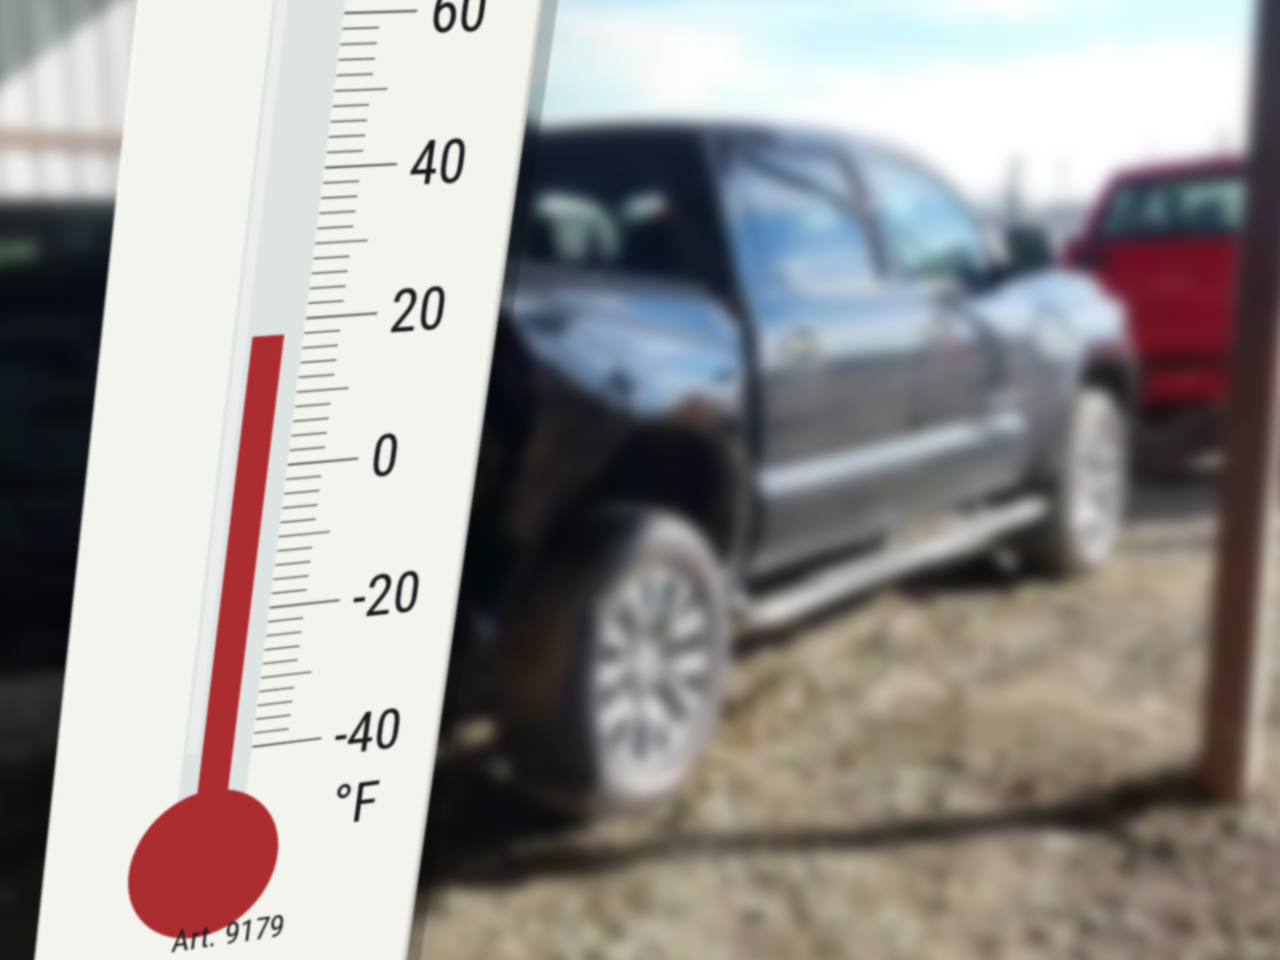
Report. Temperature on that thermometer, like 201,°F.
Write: 18,°F
